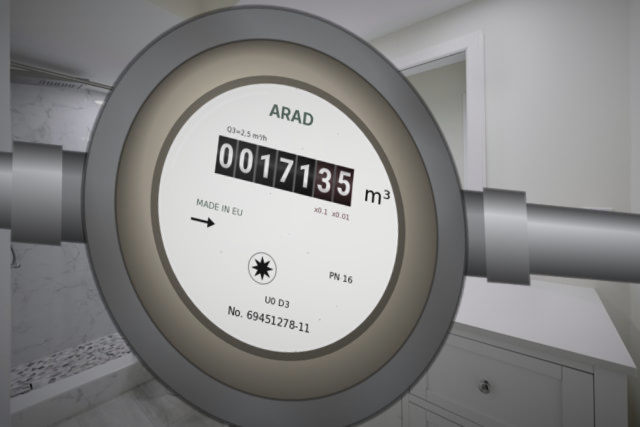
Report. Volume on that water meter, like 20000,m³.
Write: 171.35,m³
